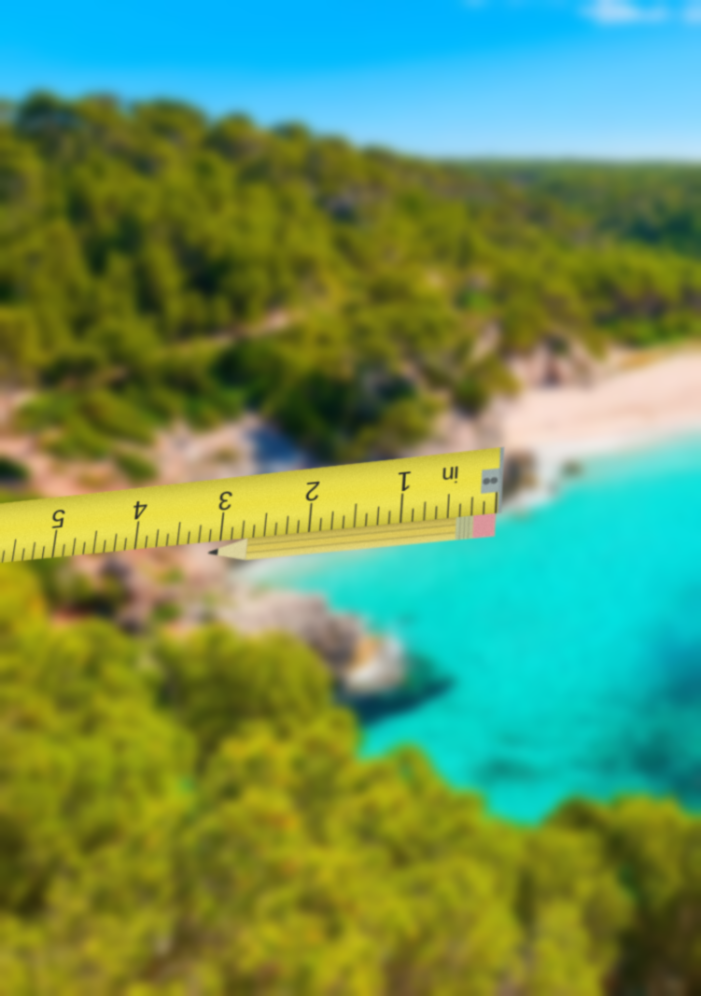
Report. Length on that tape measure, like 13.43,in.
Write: 3.125,in
